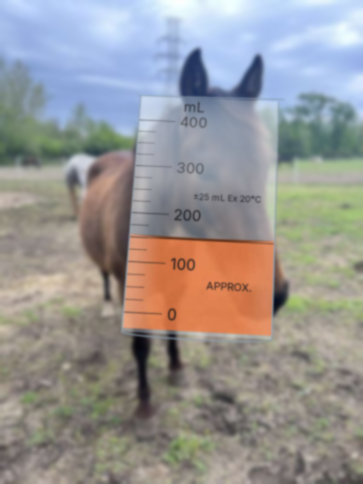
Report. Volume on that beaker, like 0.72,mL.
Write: 150,mL
